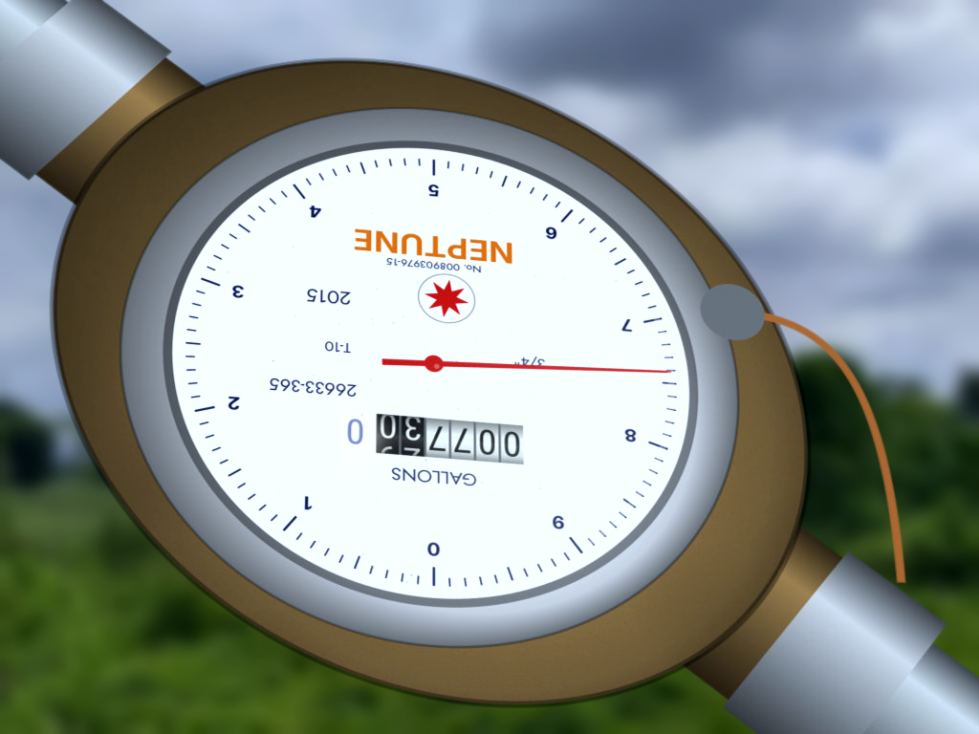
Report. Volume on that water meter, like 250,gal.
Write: 77297.4,gal
